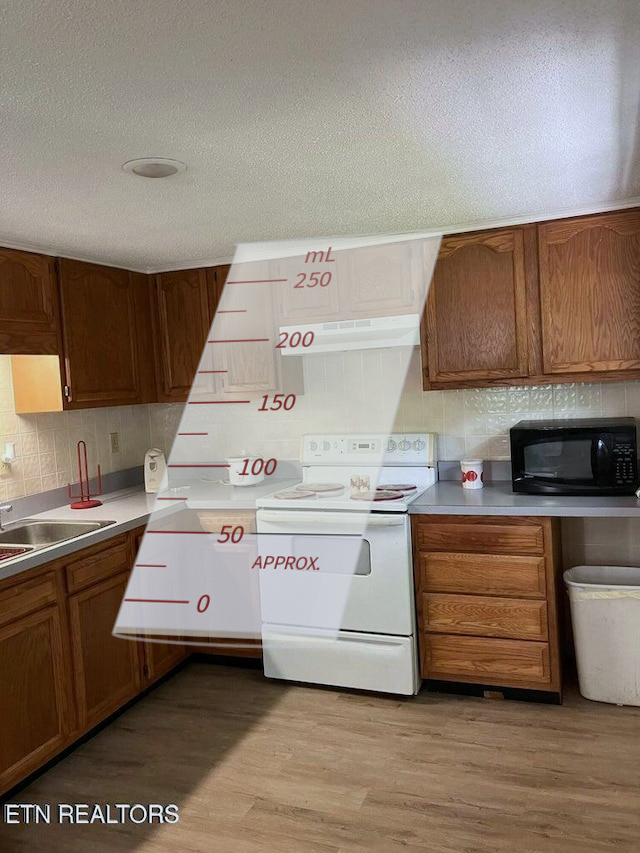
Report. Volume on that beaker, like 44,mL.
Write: 50,mL
